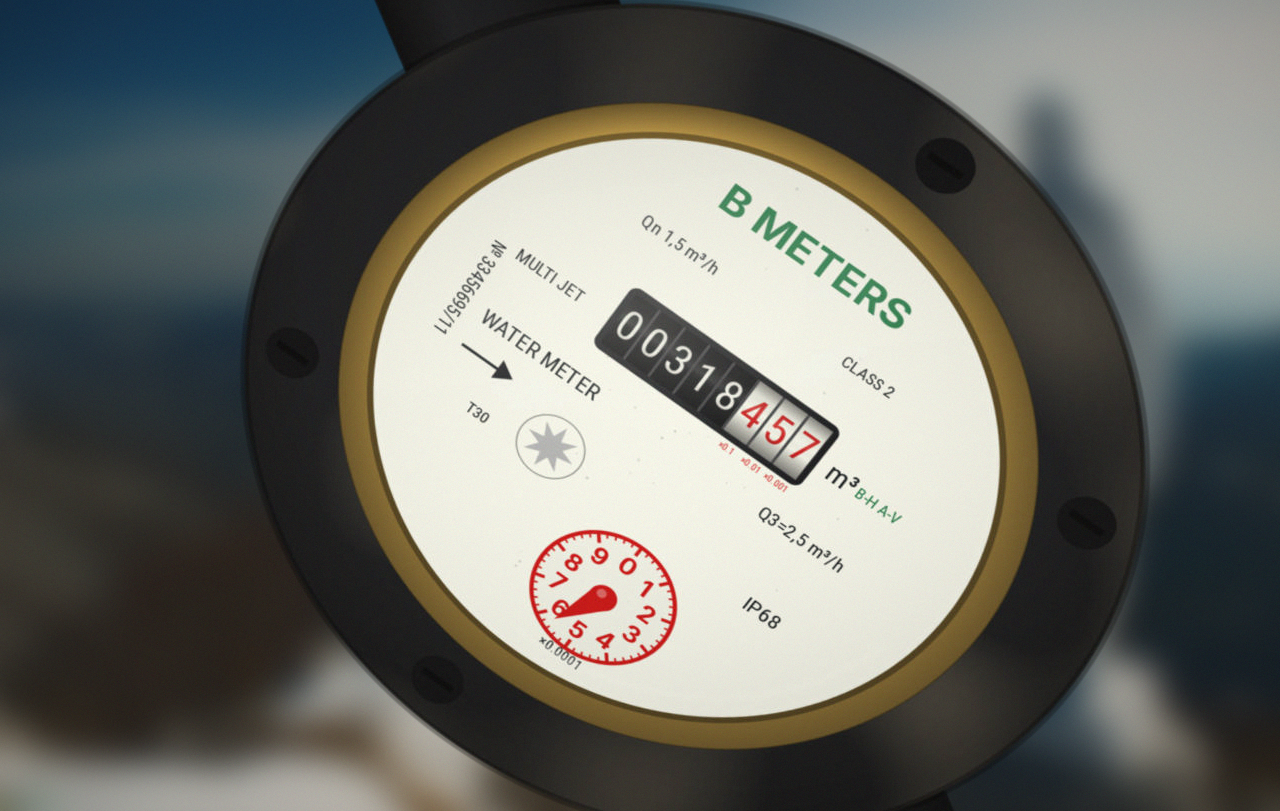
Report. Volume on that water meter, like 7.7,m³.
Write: 318.4575,m³
